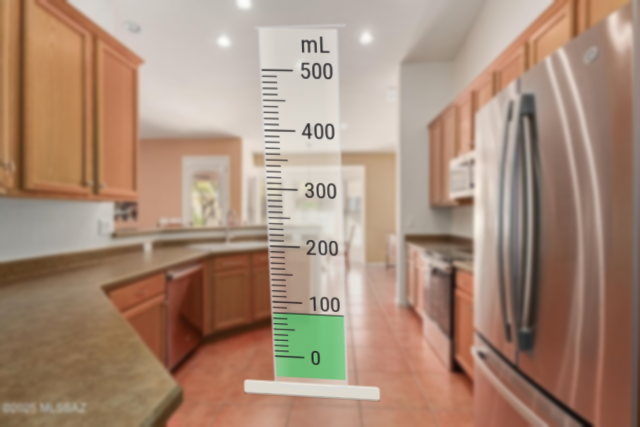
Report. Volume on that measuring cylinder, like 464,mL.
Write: 80,mL
